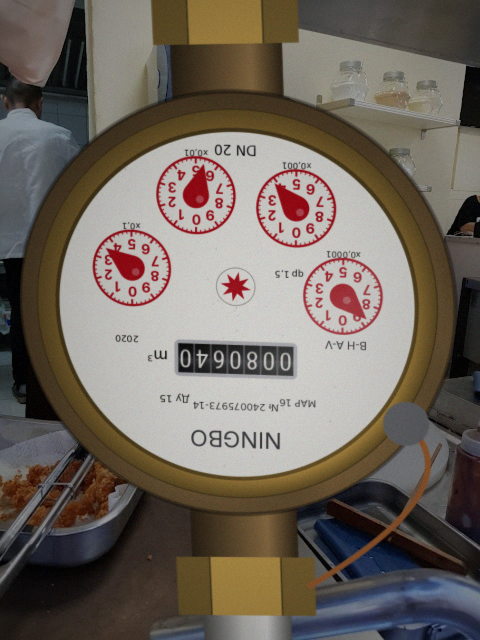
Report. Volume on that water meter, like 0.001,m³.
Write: 80640.3538,m³
